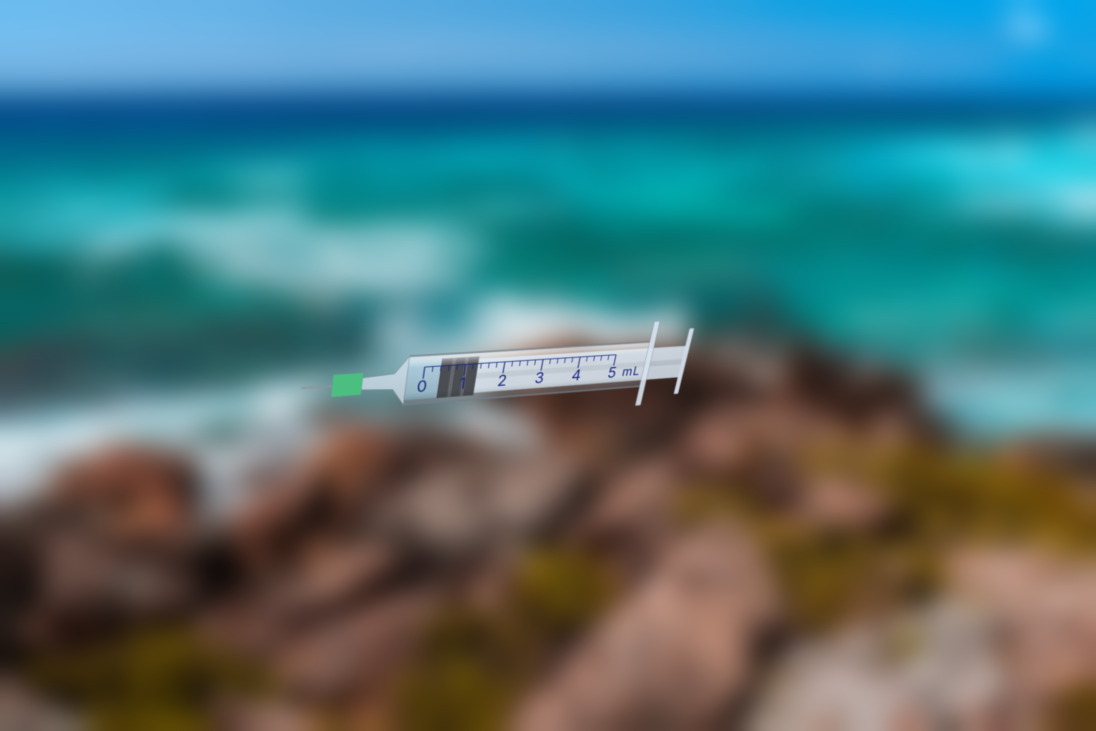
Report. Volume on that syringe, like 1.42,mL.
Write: 0.4,mL
